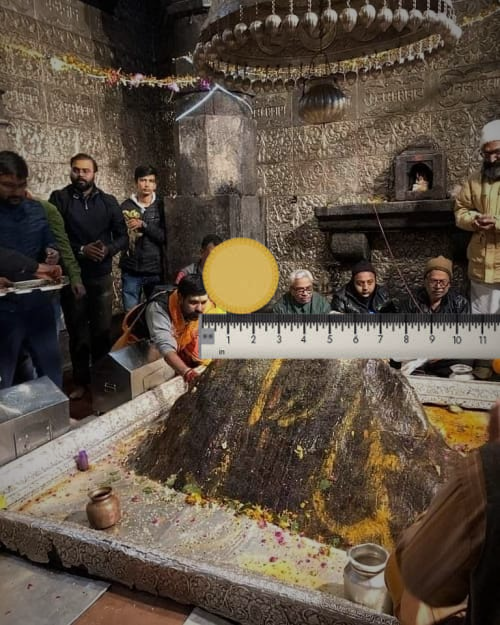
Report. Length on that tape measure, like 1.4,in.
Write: 3,in
